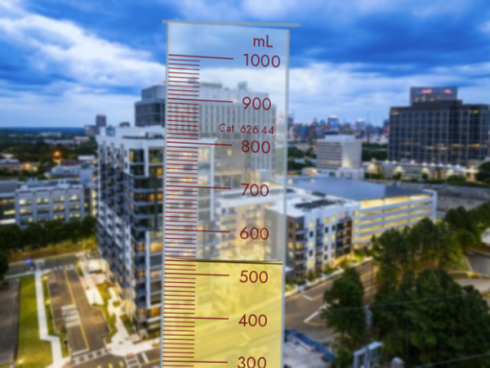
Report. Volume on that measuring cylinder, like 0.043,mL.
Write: 530,mL
